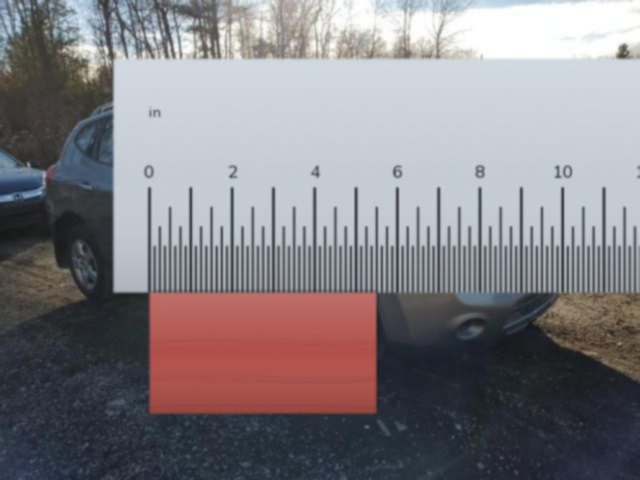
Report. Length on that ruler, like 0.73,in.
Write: 5.5,in
